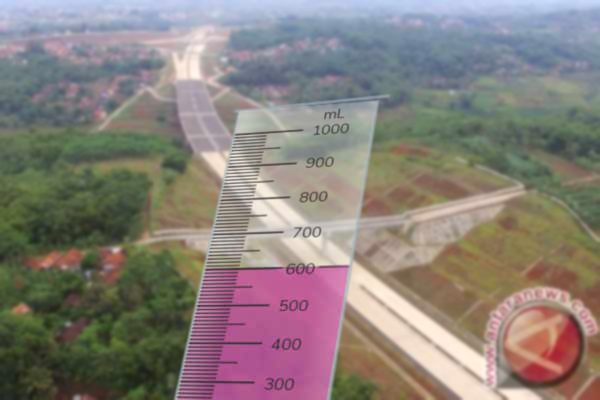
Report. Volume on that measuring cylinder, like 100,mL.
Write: 600,mL
